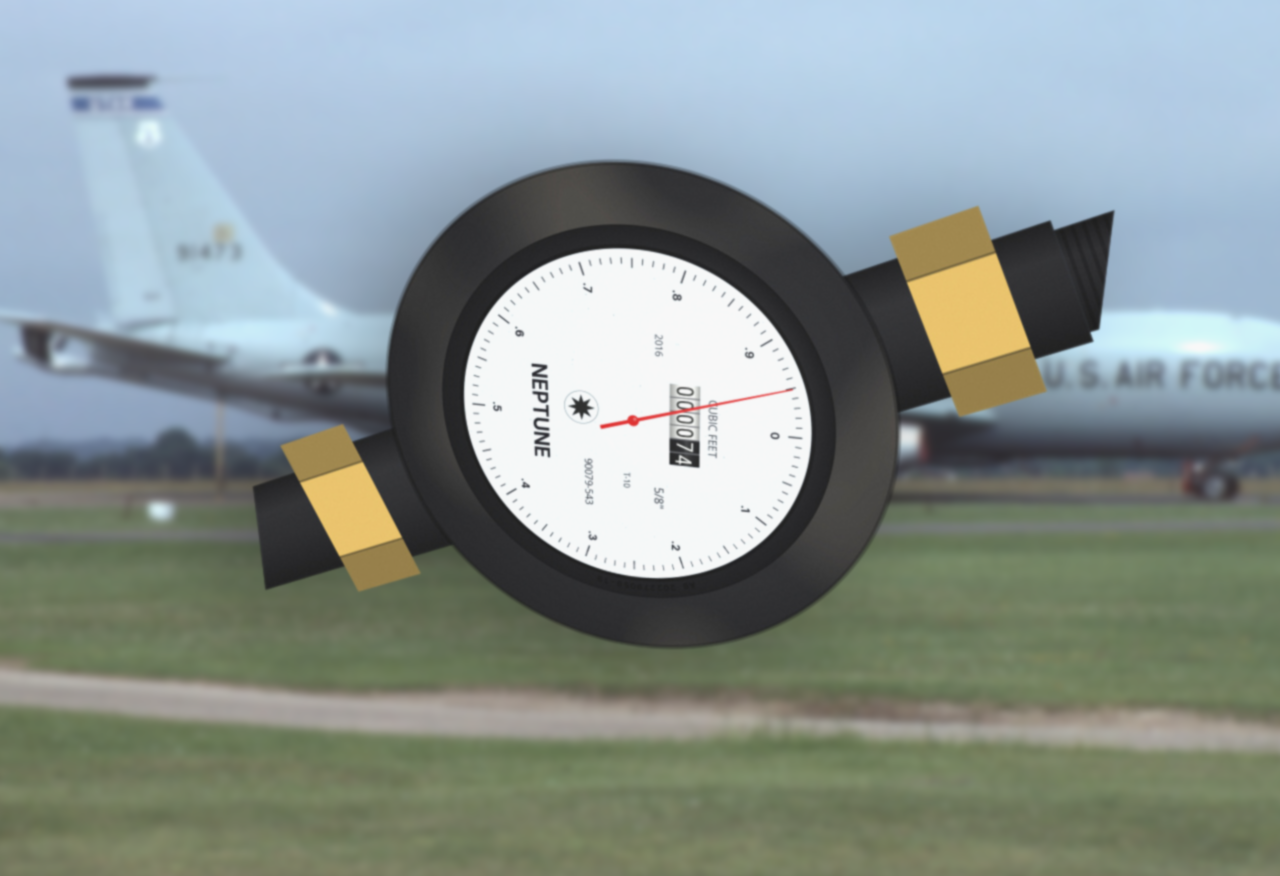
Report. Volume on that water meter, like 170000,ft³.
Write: 73.95,ft³
